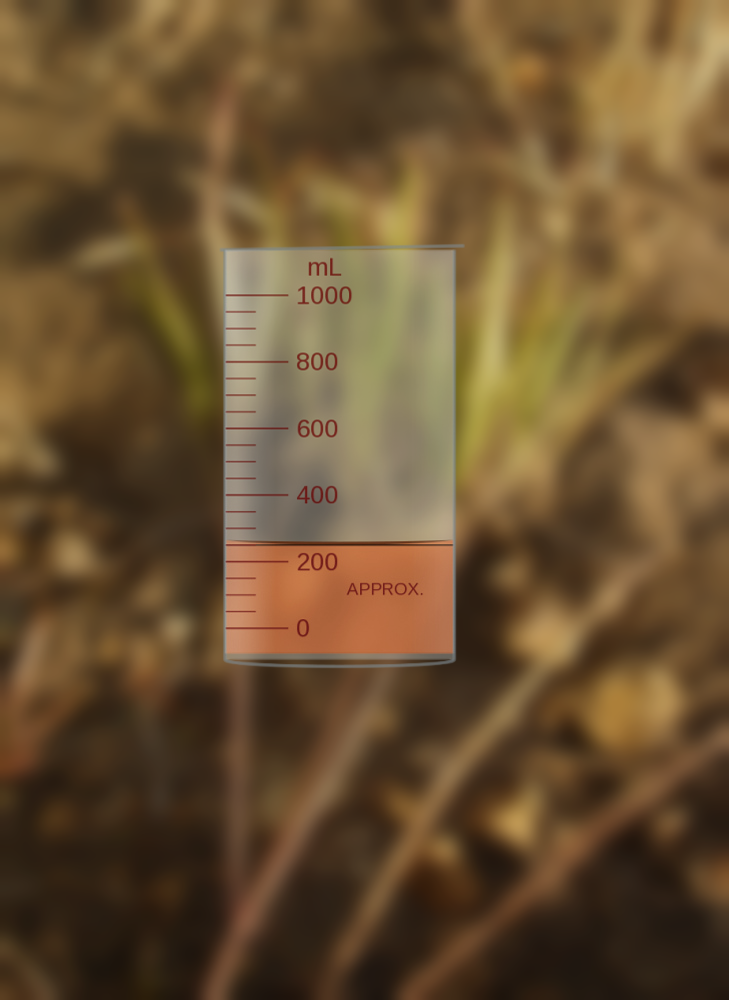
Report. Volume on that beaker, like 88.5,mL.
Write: 250,mL
